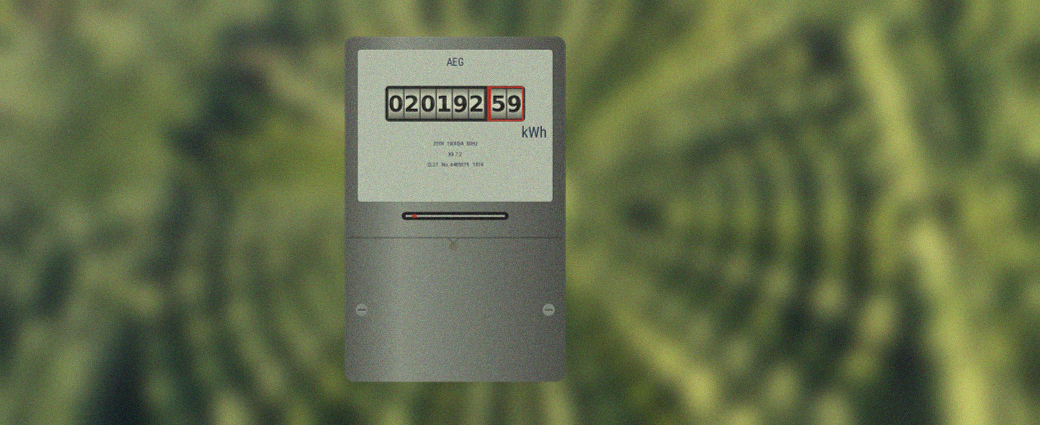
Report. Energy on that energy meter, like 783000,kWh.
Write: 20192.59,kWh
